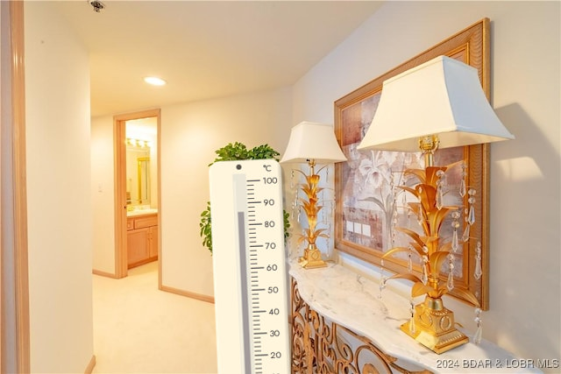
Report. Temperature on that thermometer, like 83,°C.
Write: 86,°C
